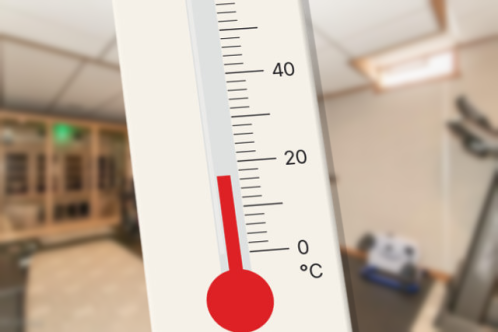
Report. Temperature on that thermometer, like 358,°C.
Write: 17,°C
